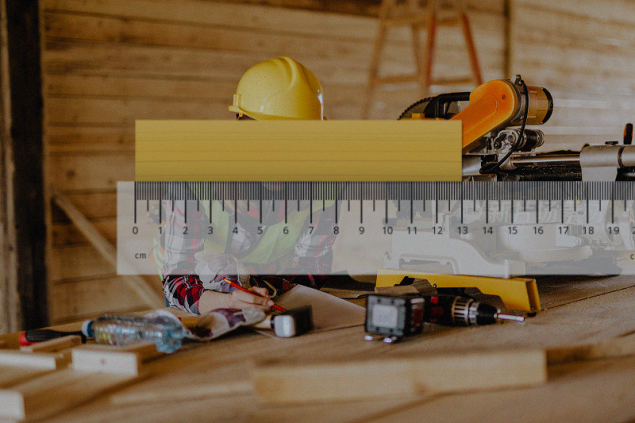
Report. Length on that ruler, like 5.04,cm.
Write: 13,cm
